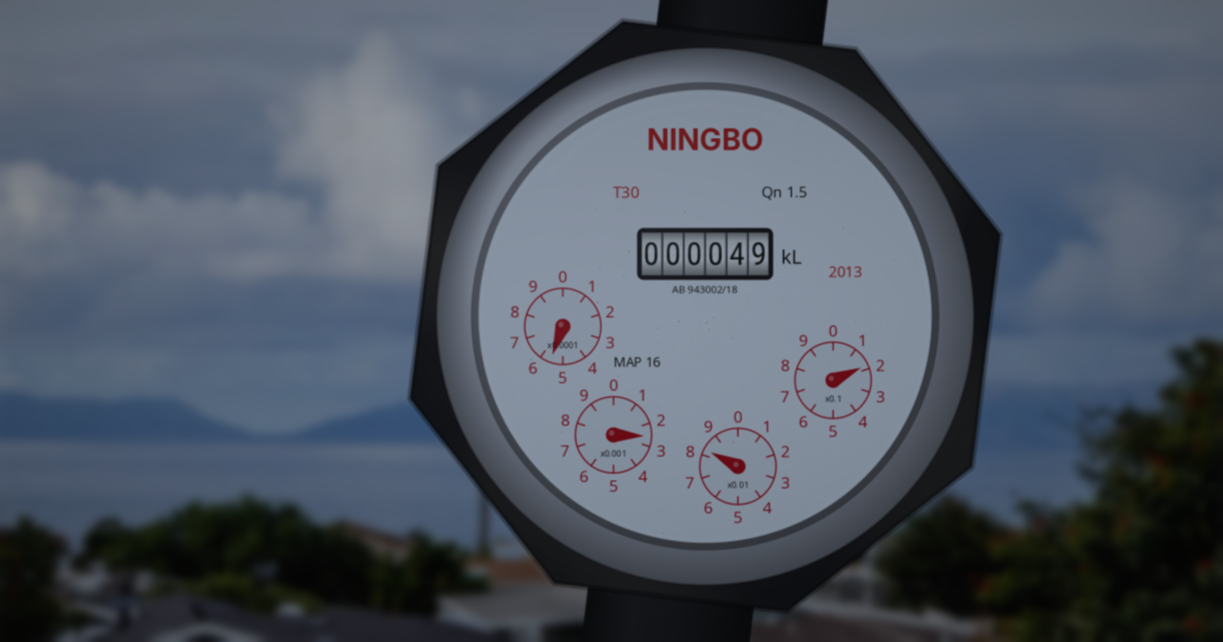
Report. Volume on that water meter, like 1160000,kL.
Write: 49.1825,kL
